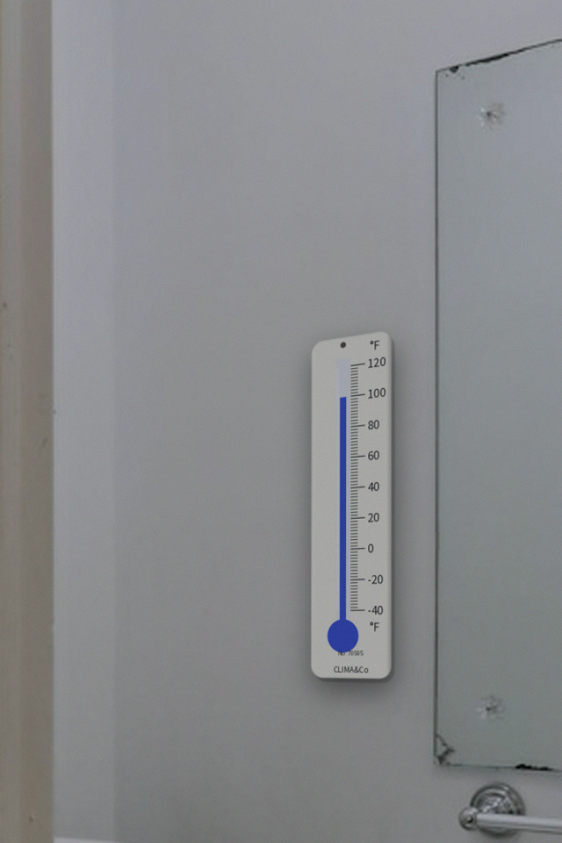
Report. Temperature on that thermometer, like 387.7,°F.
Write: 100,°F
